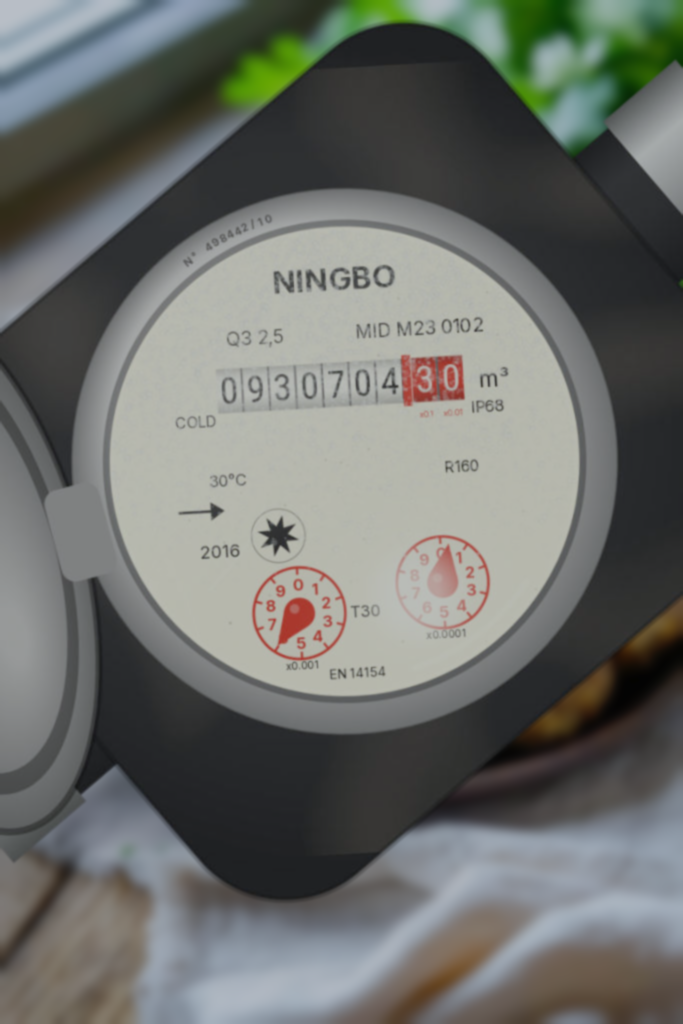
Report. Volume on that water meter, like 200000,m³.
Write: 930704.3060,m³
